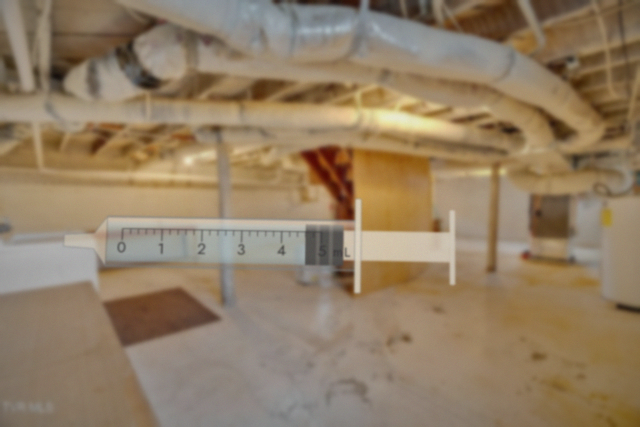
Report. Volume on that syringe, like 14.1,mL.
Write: 4.6,mL
